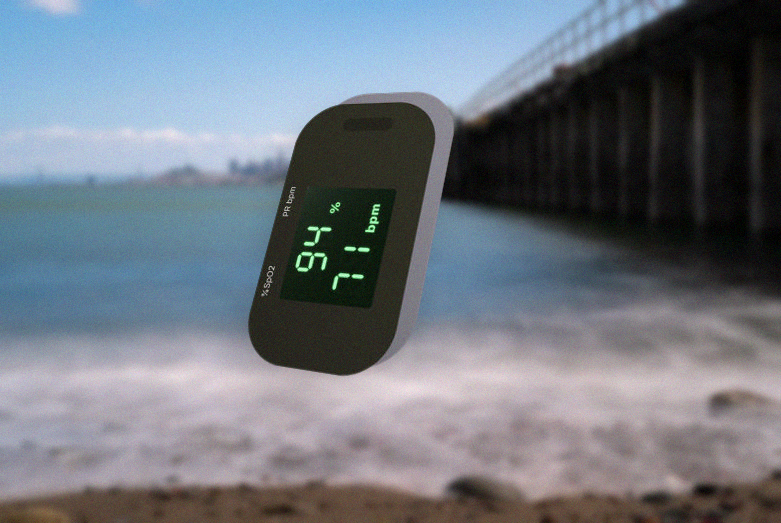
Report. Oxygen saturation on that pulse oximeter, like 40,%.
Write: 94,%
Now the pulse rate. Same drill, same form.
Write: 71,bpm
